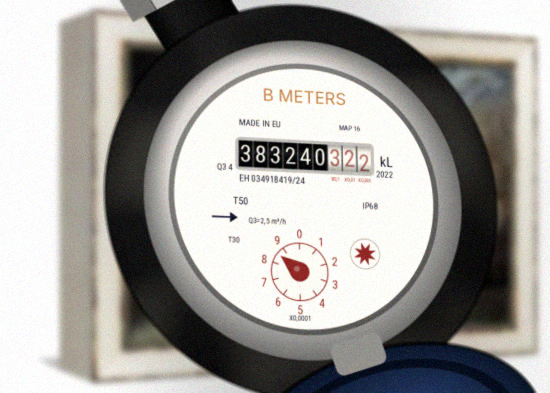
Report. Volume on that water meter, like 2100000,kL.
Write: 383240.3218,kL
